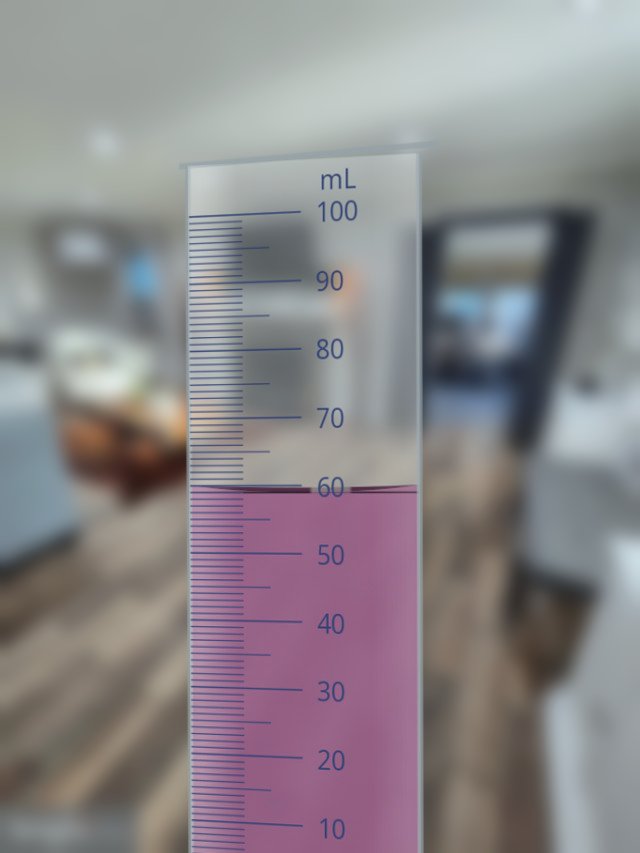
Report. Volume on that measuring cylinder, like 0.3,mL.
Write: 59,mL
